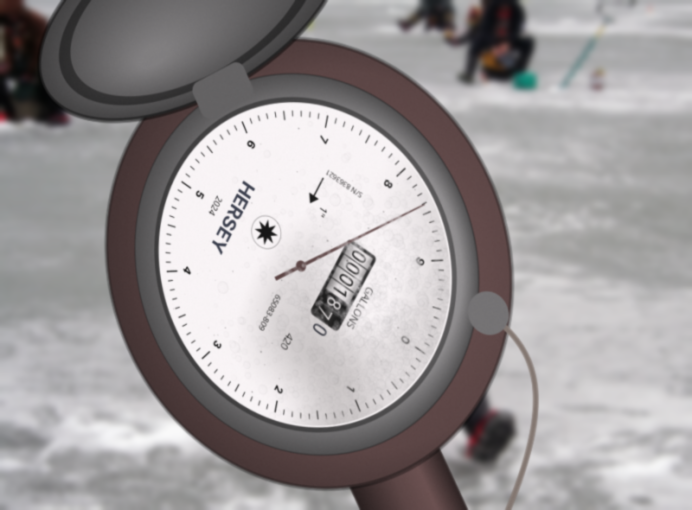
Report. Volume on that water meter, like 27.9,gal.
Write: 1868.4,gal
